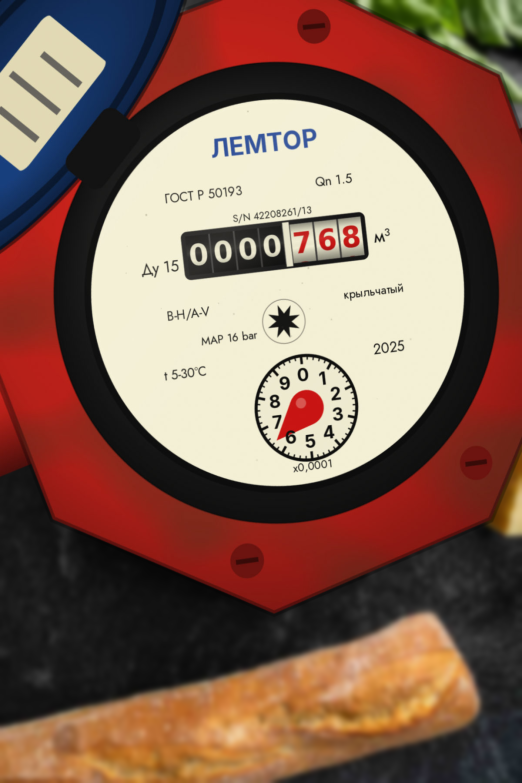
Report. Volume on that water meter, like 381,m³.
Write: 0.7686,m³
